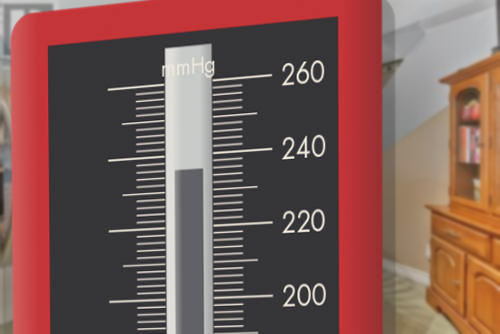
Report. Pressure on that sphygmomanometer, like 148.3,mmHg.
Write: 236,mmHg
